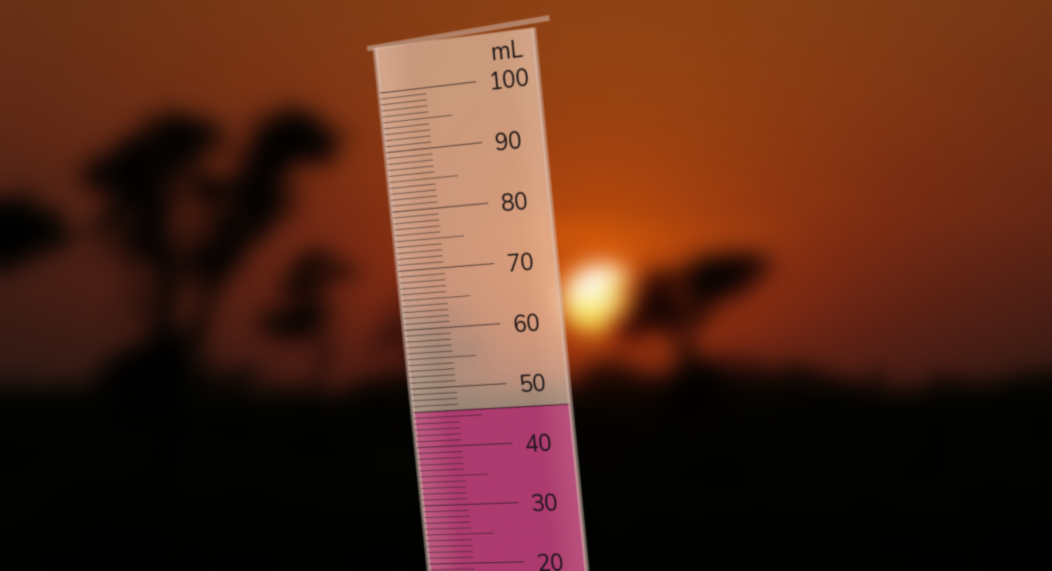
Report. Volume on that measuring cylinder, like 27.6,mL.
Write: 46,mL
